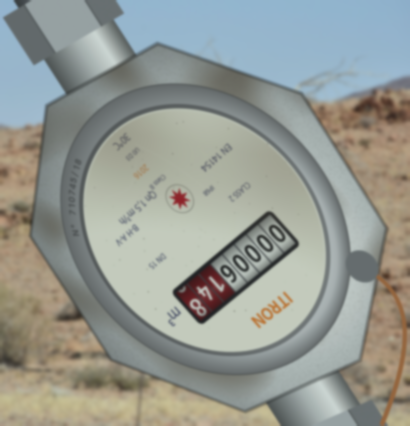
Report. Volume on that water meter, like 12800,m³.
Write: 6.148,m³
